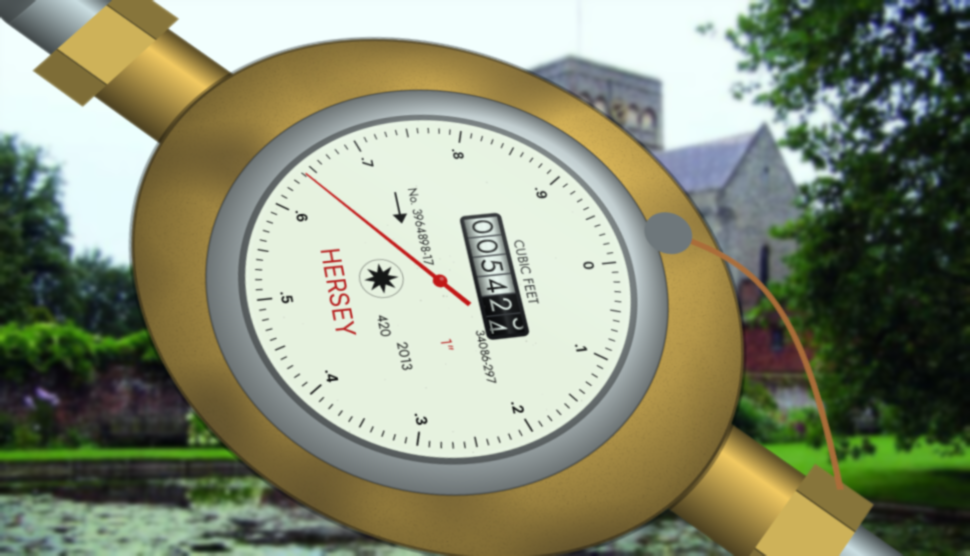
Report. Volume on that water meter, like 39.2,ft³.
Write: 5423.64,ft³
